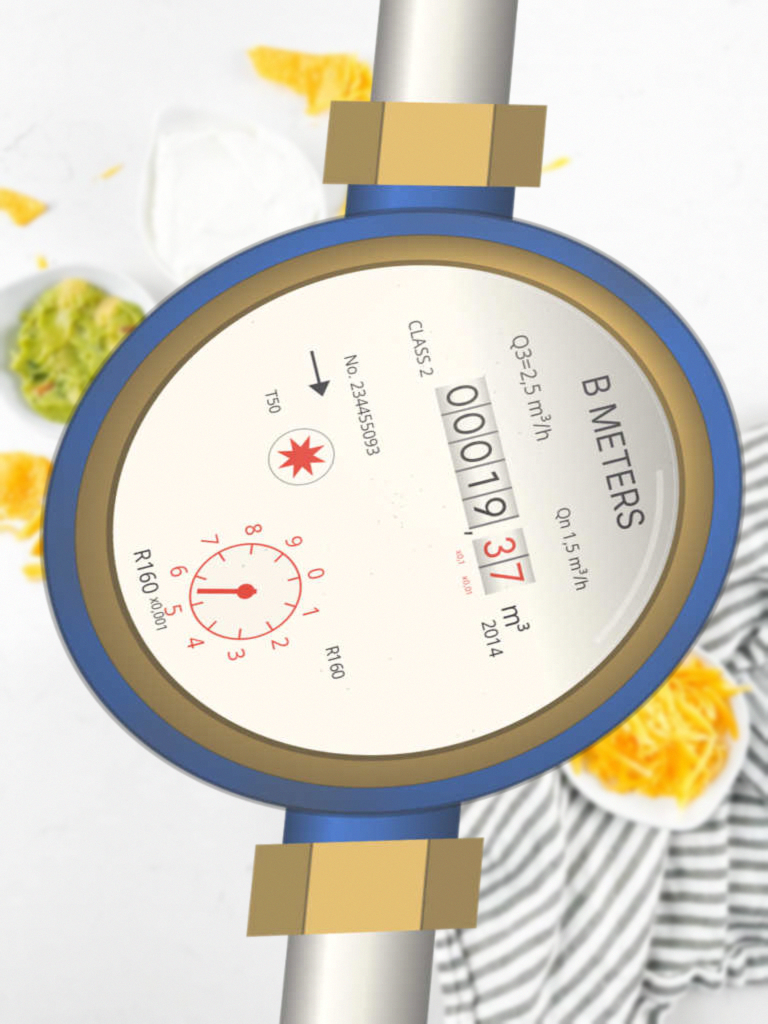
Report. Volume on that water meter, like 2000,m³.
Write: 19.375,m³
